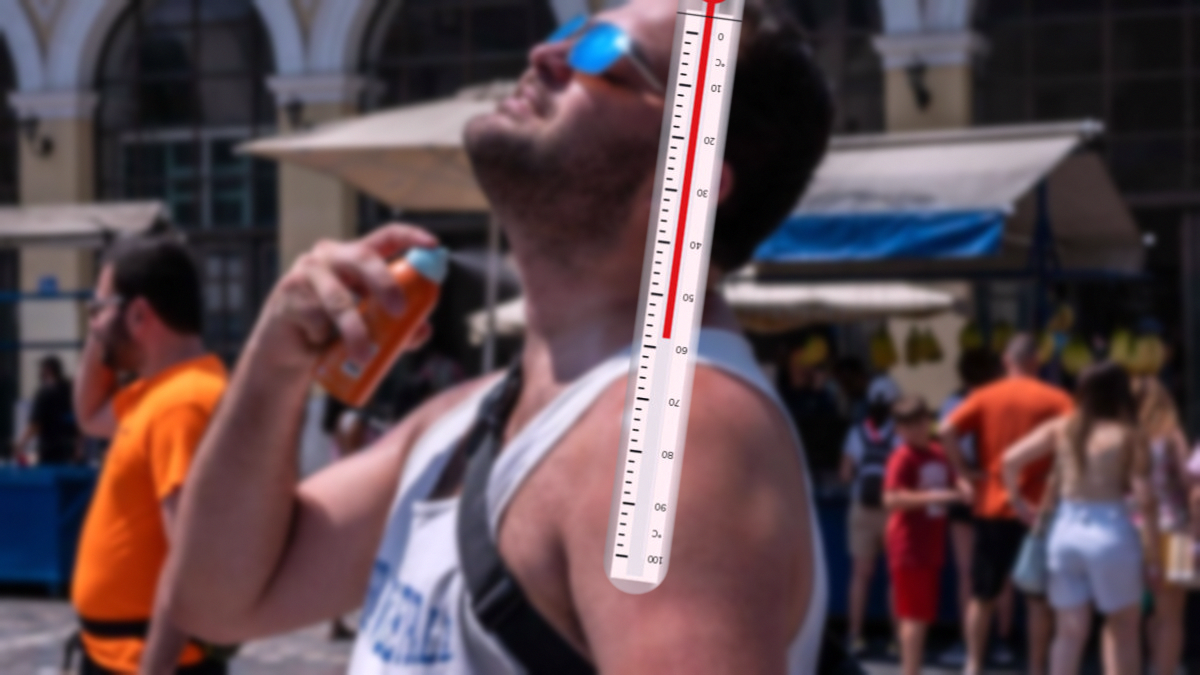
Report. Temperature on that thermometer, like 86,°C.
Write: 58,°C
